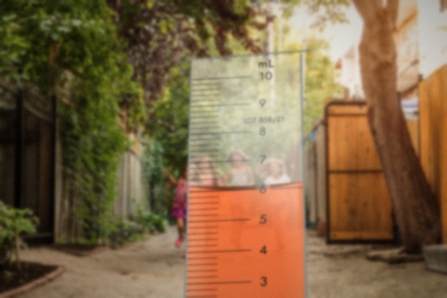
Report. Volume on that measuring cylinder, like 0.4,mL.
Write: 6,mL
